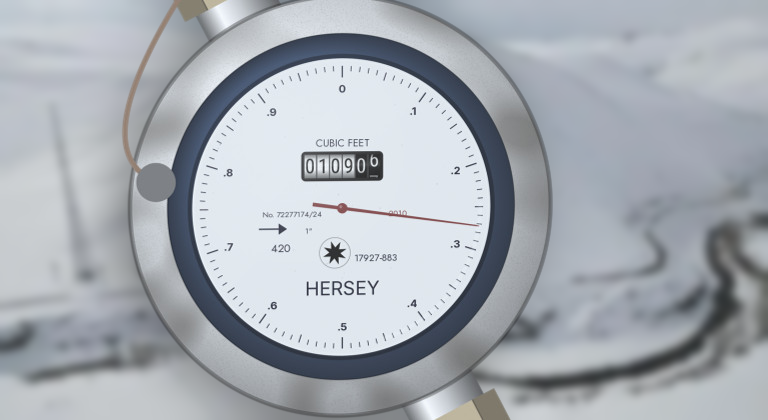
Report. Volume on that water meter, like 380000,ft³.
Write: 10906.27,ft³
